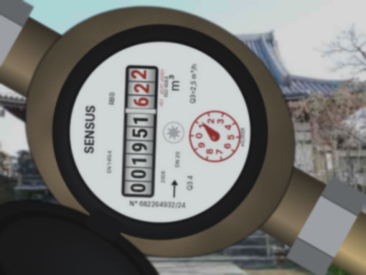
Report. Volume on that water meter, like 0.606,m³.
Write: 1951.6221,m³
